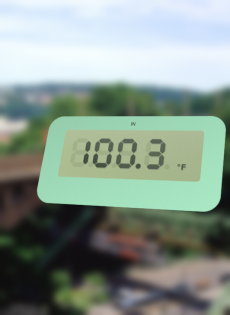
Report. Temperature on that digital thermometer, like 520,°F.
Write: 100.3,°F
